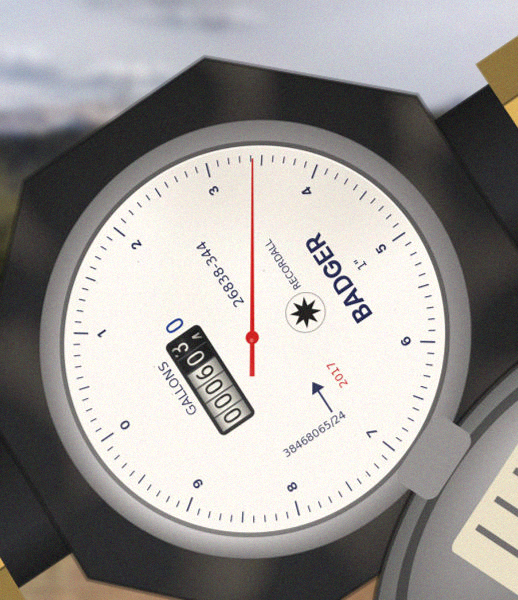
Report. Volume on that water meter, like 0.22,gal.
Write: 6033.4,gal
